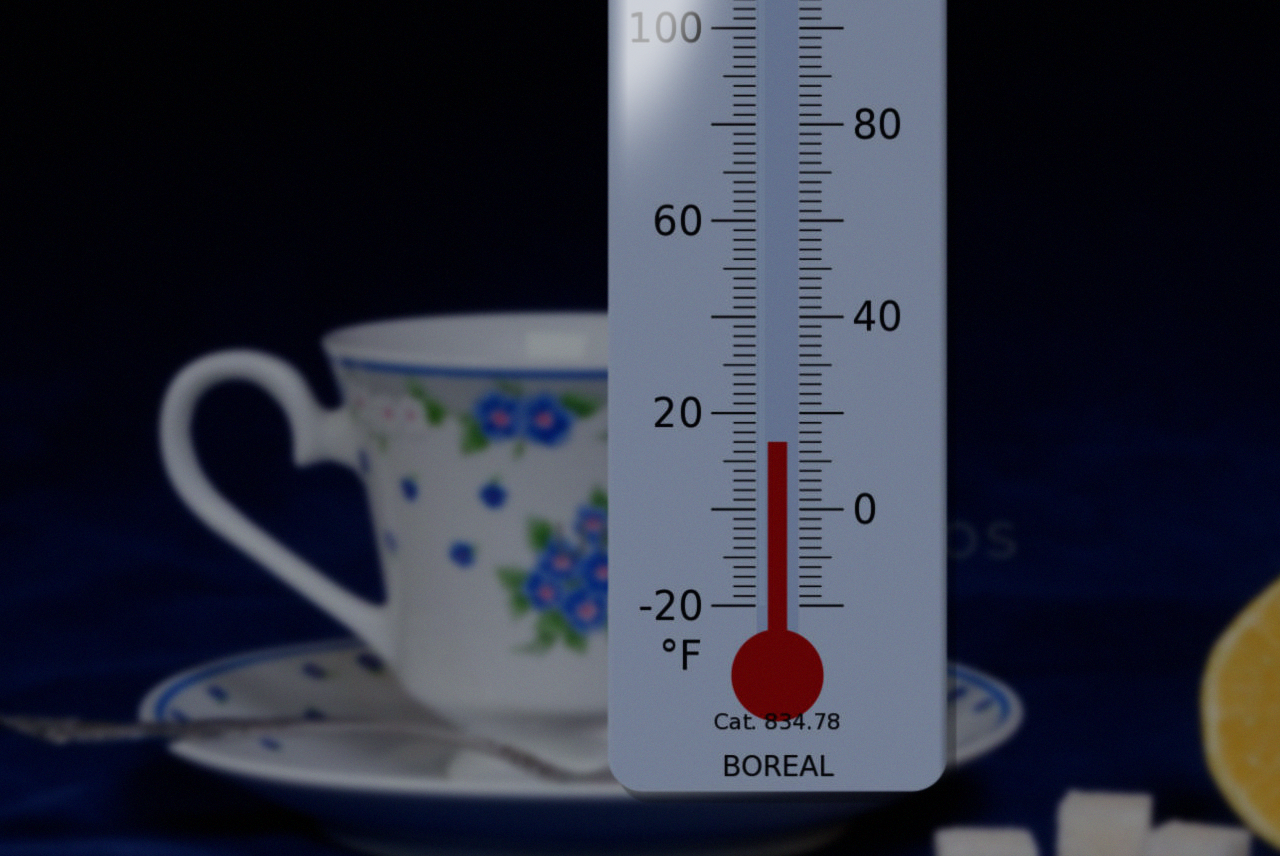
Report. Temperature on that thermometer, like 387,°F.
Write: 14,°F
